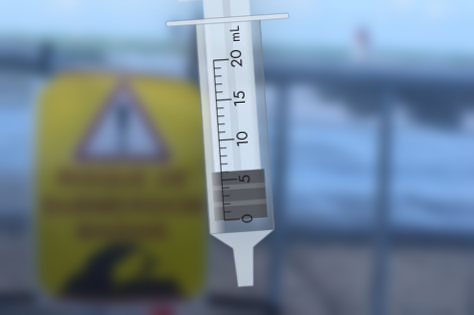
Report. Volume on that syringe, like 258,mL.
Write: 0,mL
